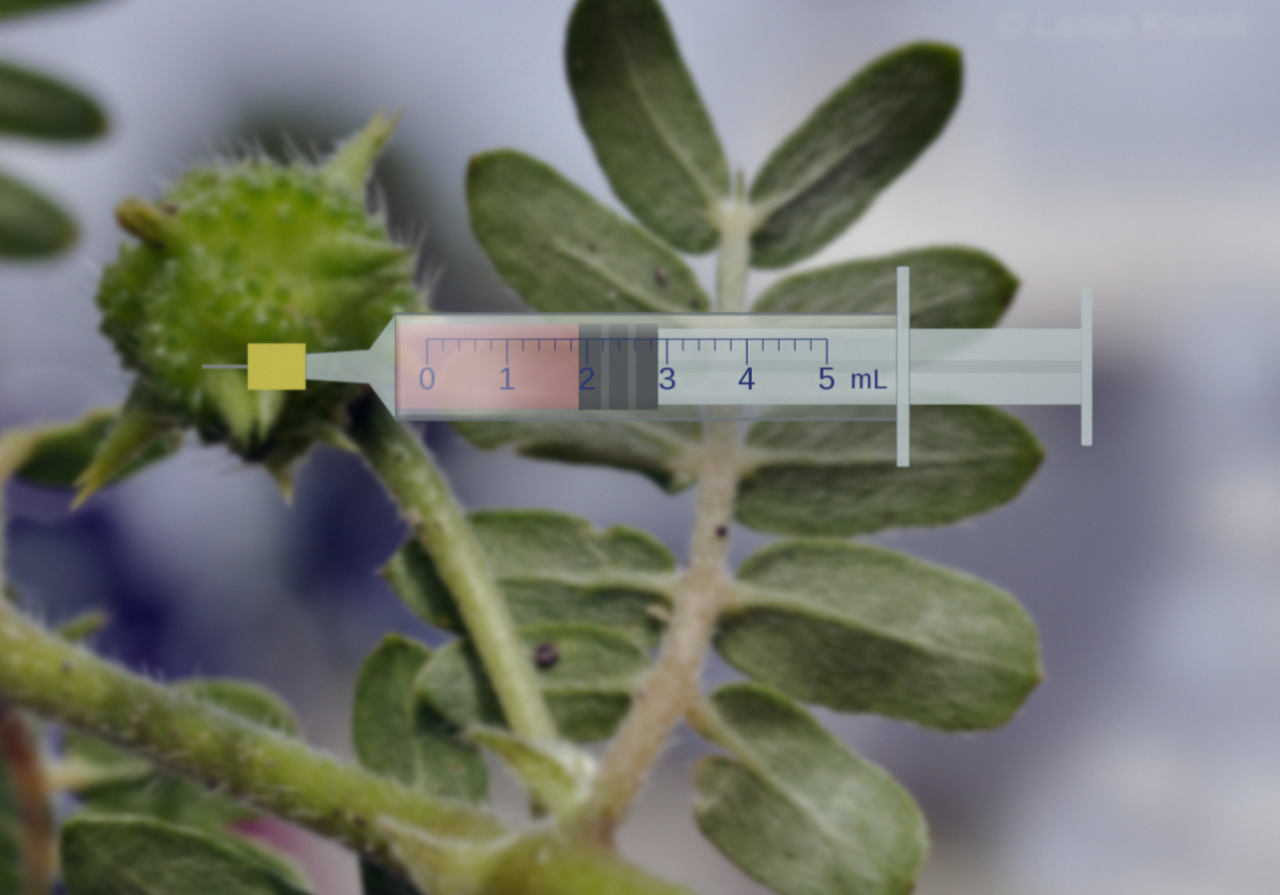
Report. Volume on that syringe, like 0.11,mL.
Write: 1.9,mL
